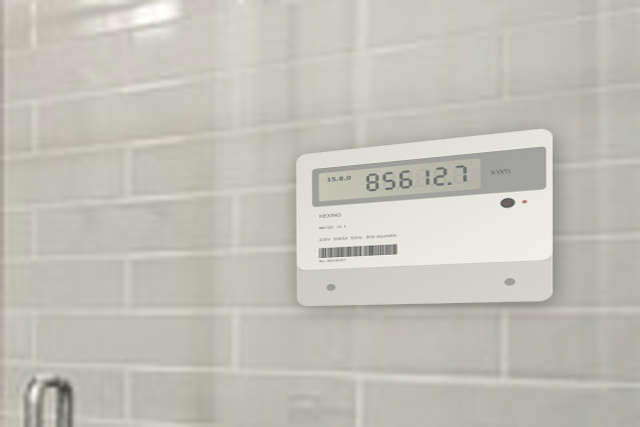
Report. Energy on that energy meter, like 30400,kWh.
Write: 85612.7,kWh
